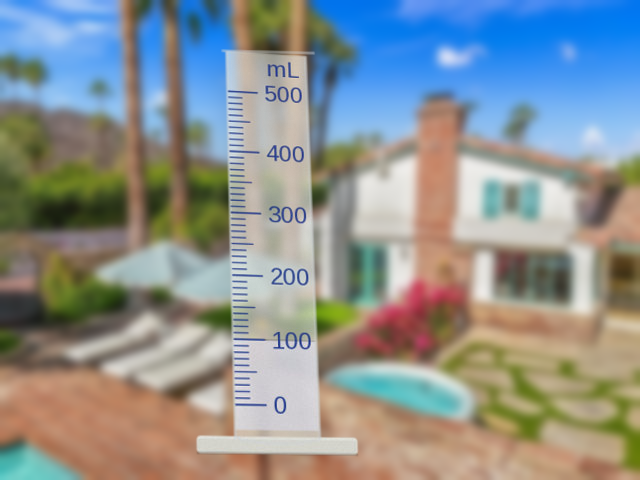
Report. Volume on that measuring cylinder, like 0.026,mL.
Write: 100,mL
